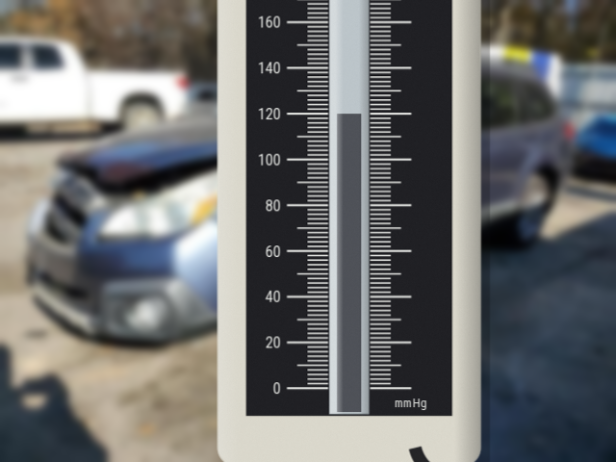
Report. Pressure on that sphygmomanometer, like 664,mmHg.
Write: 120,mmHg
